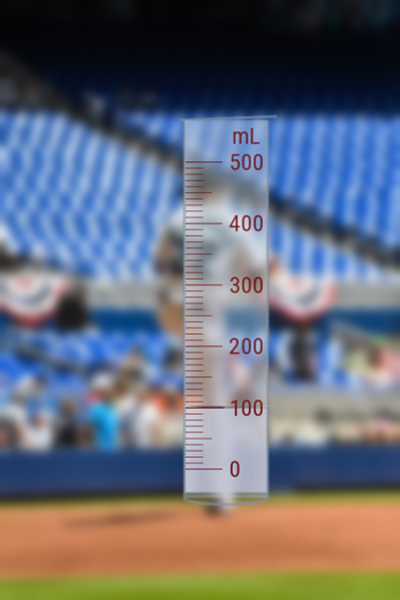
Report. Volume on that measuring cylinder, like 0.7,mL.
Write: 100,mL
